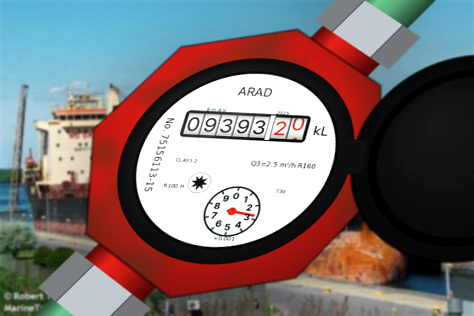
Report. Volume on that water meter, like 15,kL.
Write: 9393.202,kL
